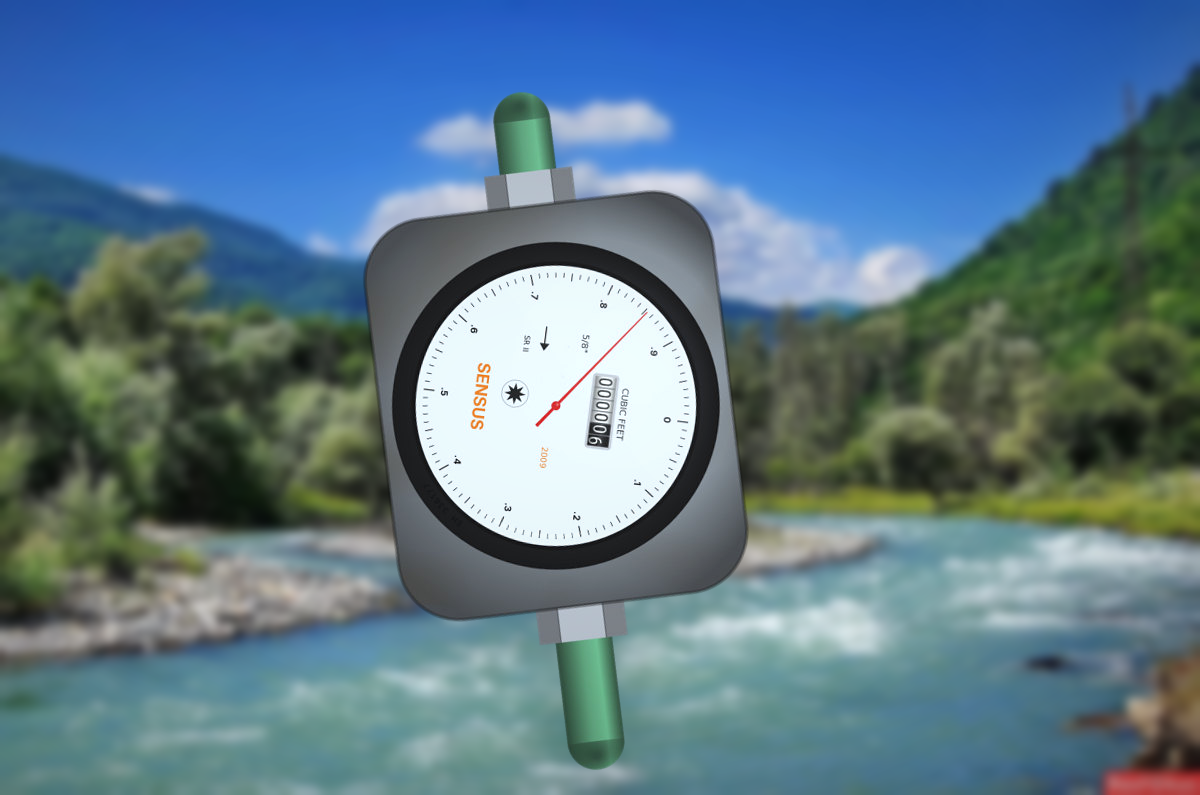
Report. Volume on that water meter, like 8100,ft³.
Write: 5.85,ft³
